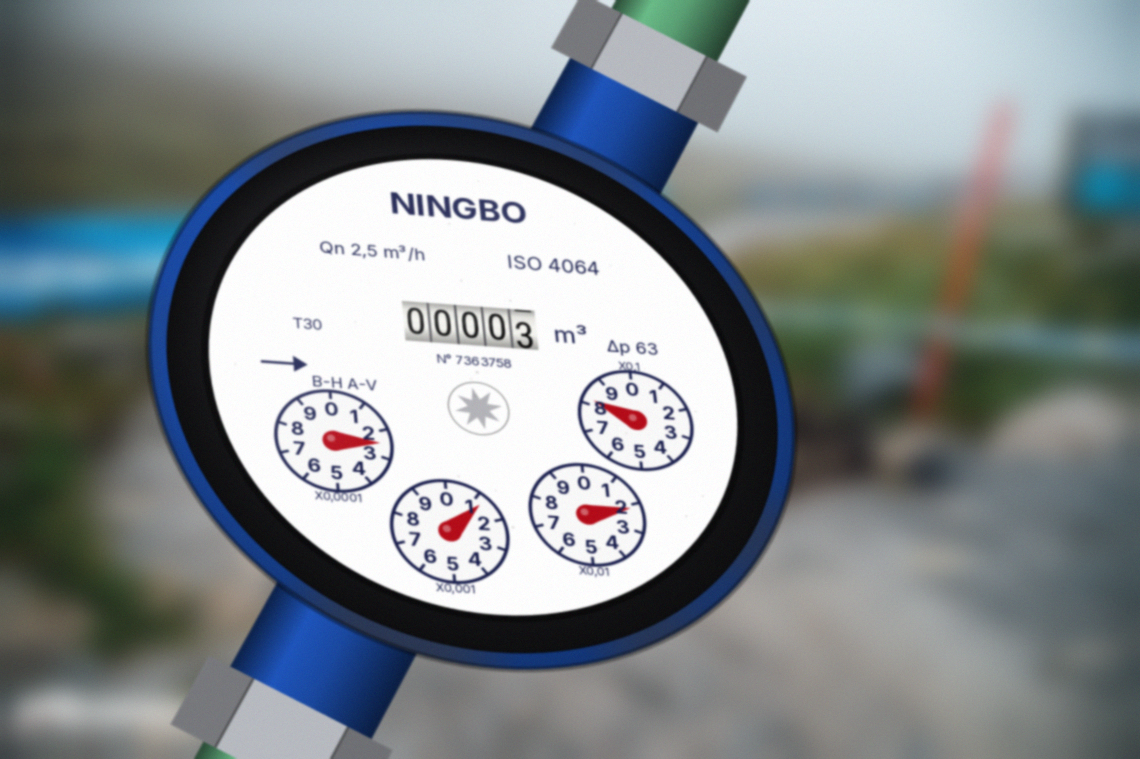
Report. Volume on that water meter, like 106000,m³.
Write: 2.8212,m³
